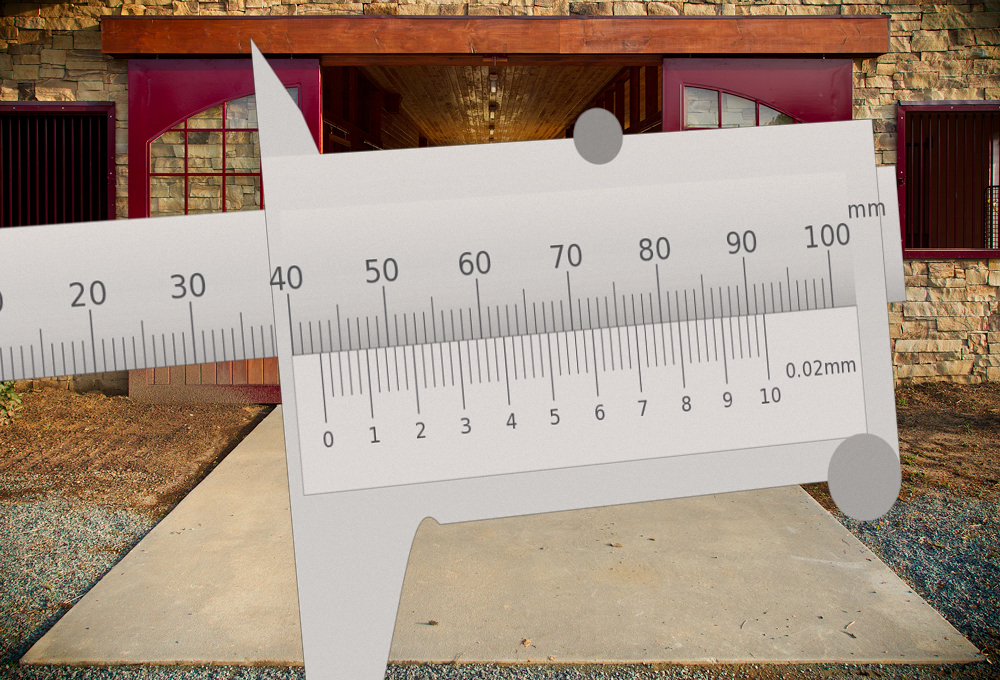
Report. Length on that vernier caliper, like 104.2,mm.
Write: 42.8,mm
